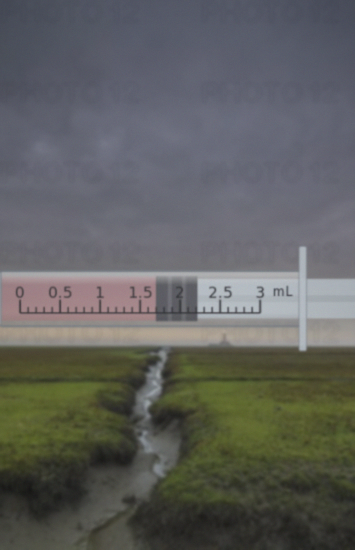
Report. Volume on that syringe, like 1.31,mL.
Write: 1.7,mL
